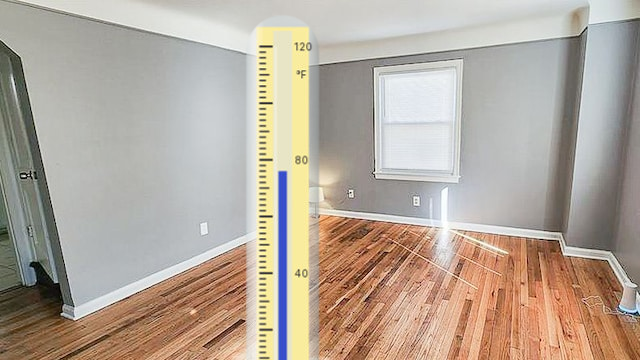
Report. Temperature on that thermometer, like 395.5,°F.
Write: 76,°F
